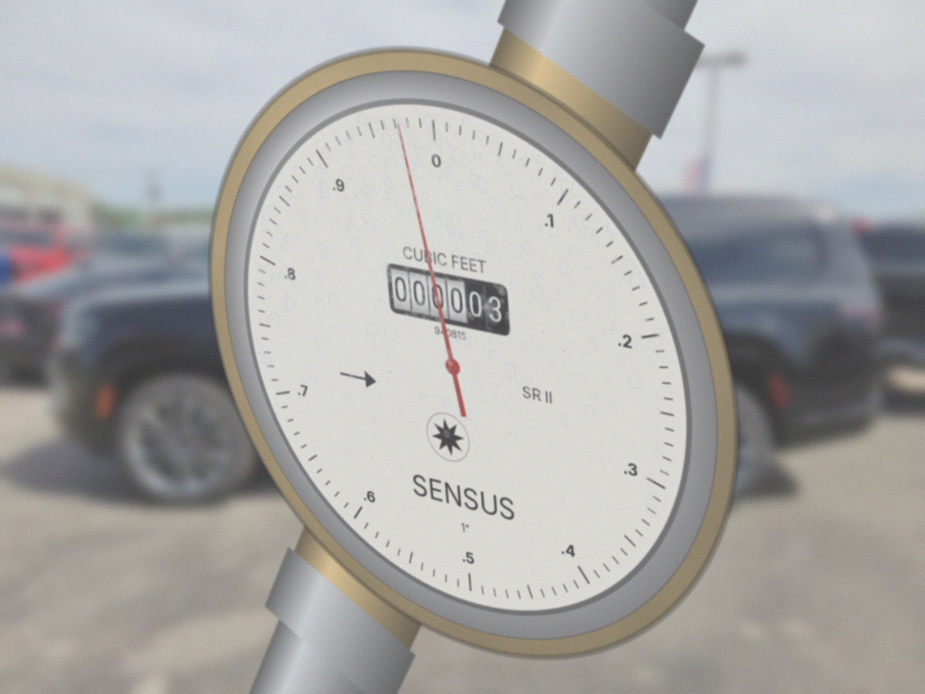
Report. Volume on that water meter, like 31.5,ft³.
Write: 2.97,ft³
